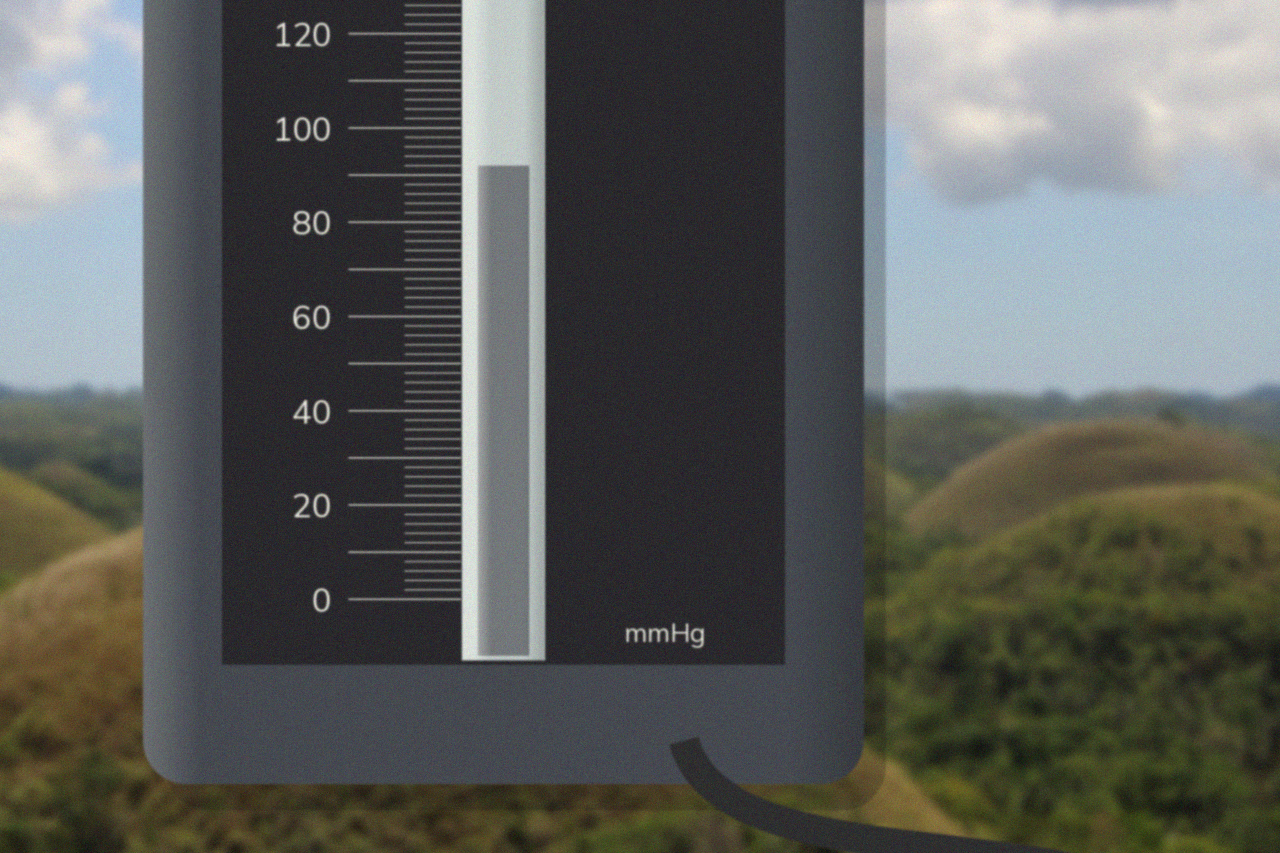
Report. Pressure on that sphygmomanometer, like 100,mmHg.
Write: 92,mmHg
